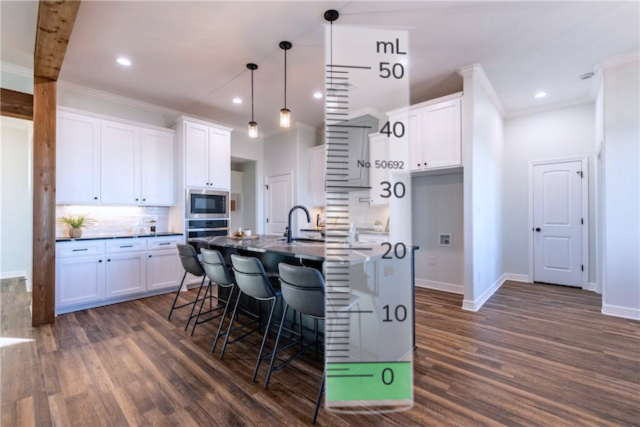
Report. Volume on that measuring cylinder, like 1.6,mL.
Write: 2,mL
